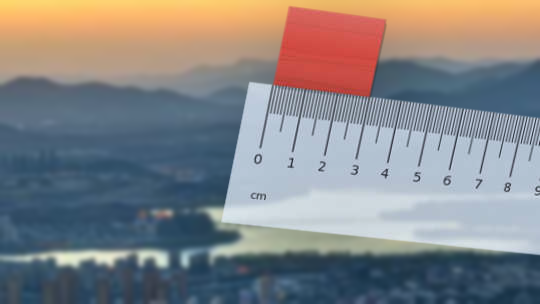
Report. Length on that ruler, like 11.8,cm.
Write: 3,cm
